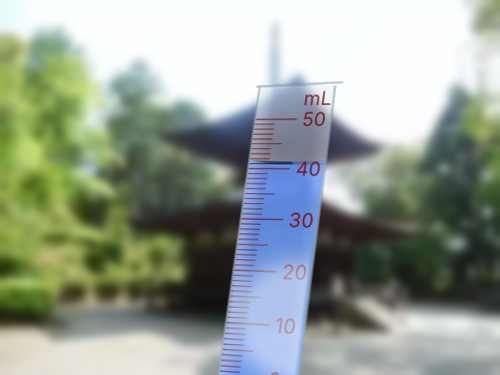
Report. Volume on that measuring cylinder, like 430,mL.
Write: 41,mL
